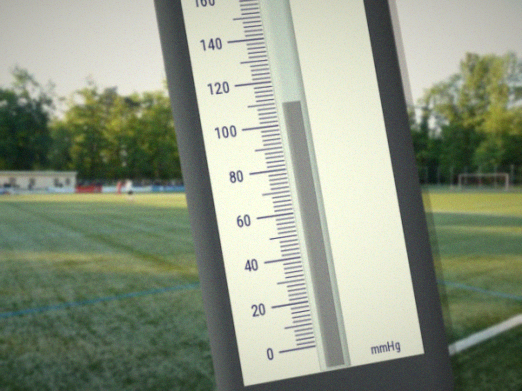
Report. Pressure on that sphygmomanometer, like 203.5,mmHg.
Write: 110,mmHg
